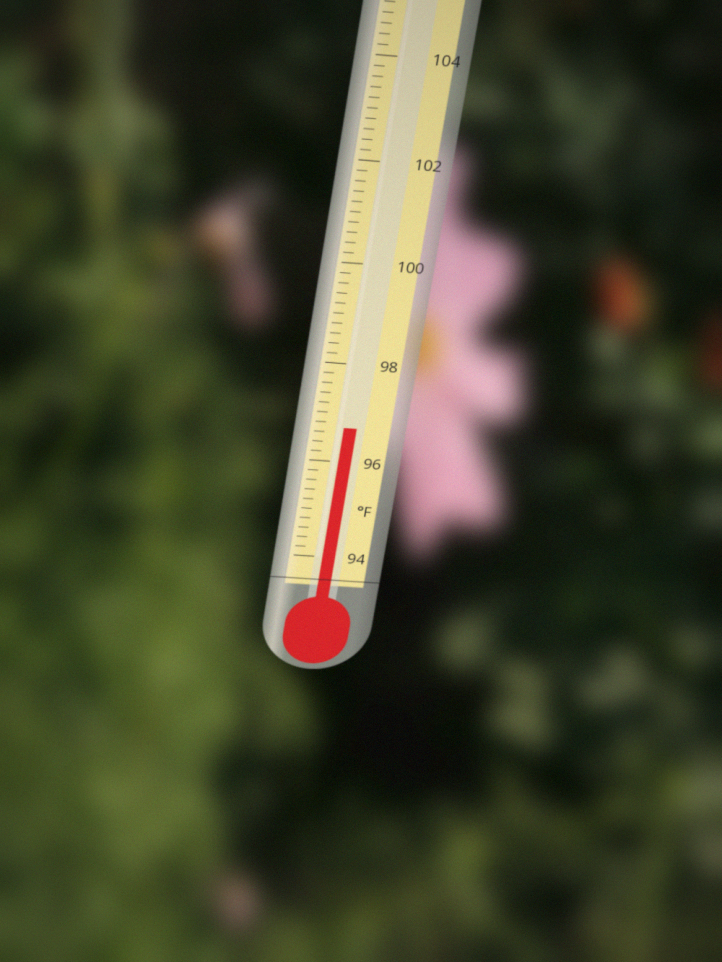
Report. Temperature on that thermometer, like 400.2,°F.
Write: 96.7,°F
